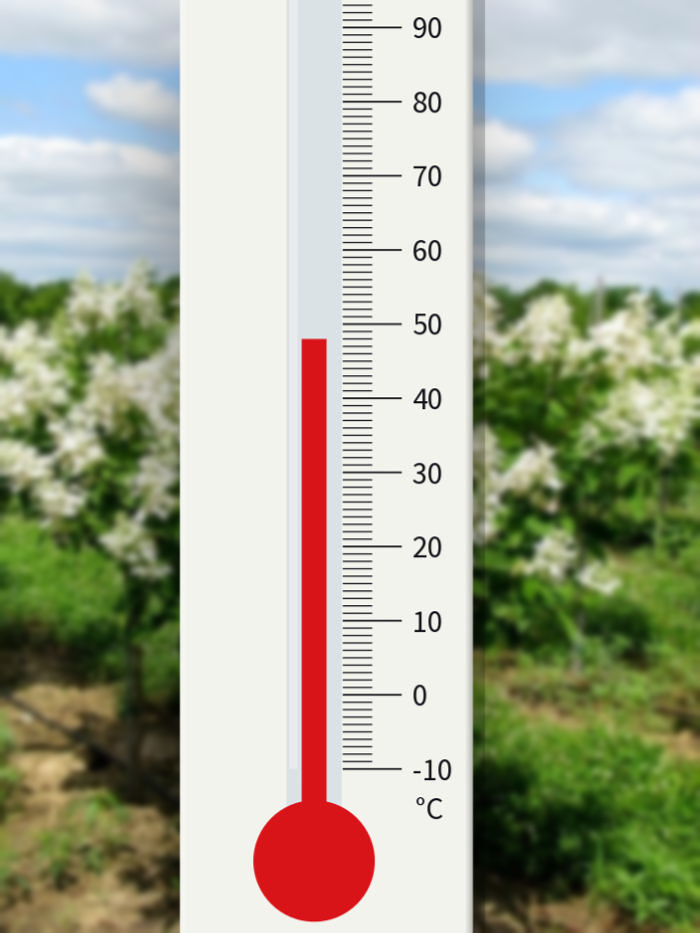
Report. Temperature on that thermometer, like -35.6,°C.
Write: 48,°C
